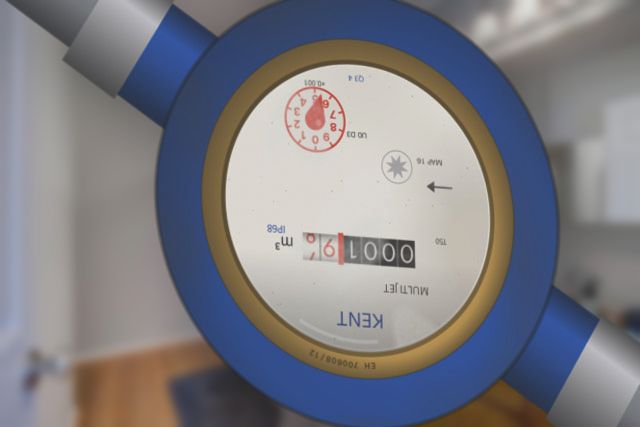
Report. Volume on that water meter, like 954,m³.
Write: 1.975,m³
